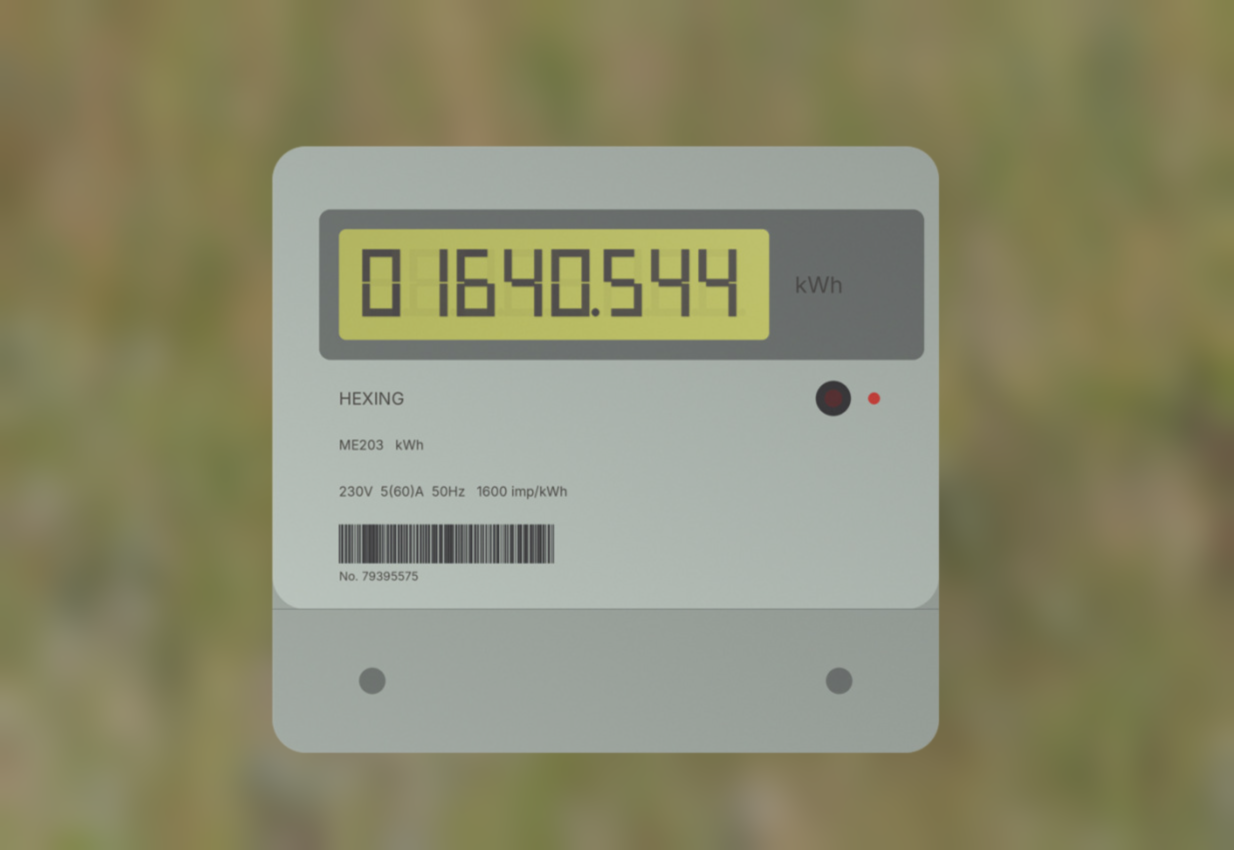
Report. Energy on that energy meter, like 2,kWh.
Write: 1640.544,kWh
